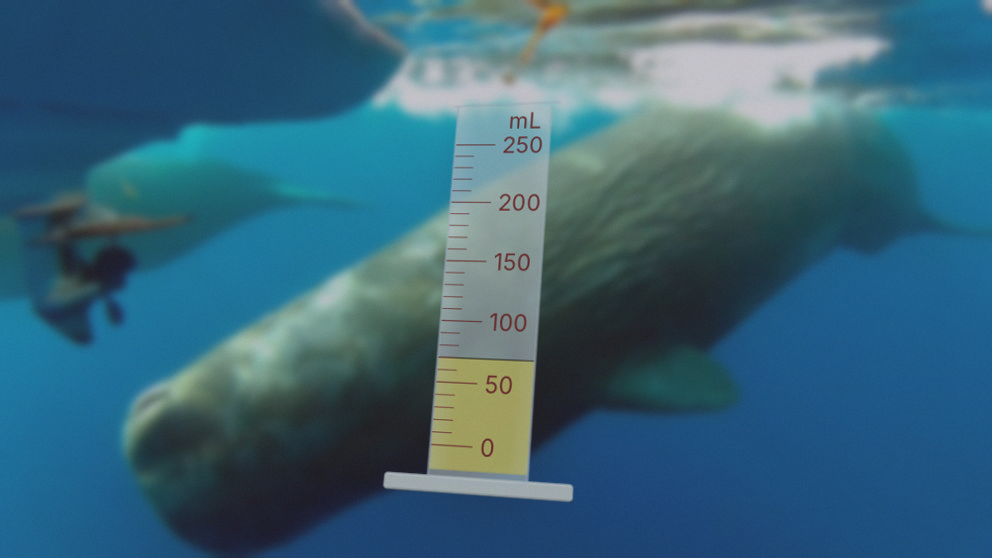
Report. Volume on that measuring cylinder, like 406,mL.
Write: 70,mL
